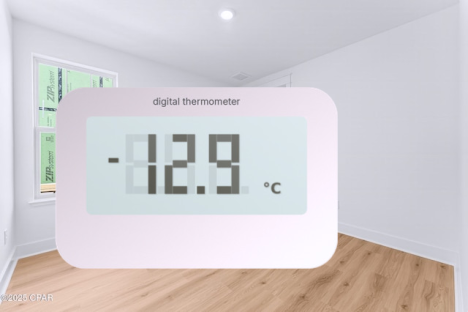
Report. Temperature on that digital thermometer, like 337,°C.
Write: -12.9,°C
